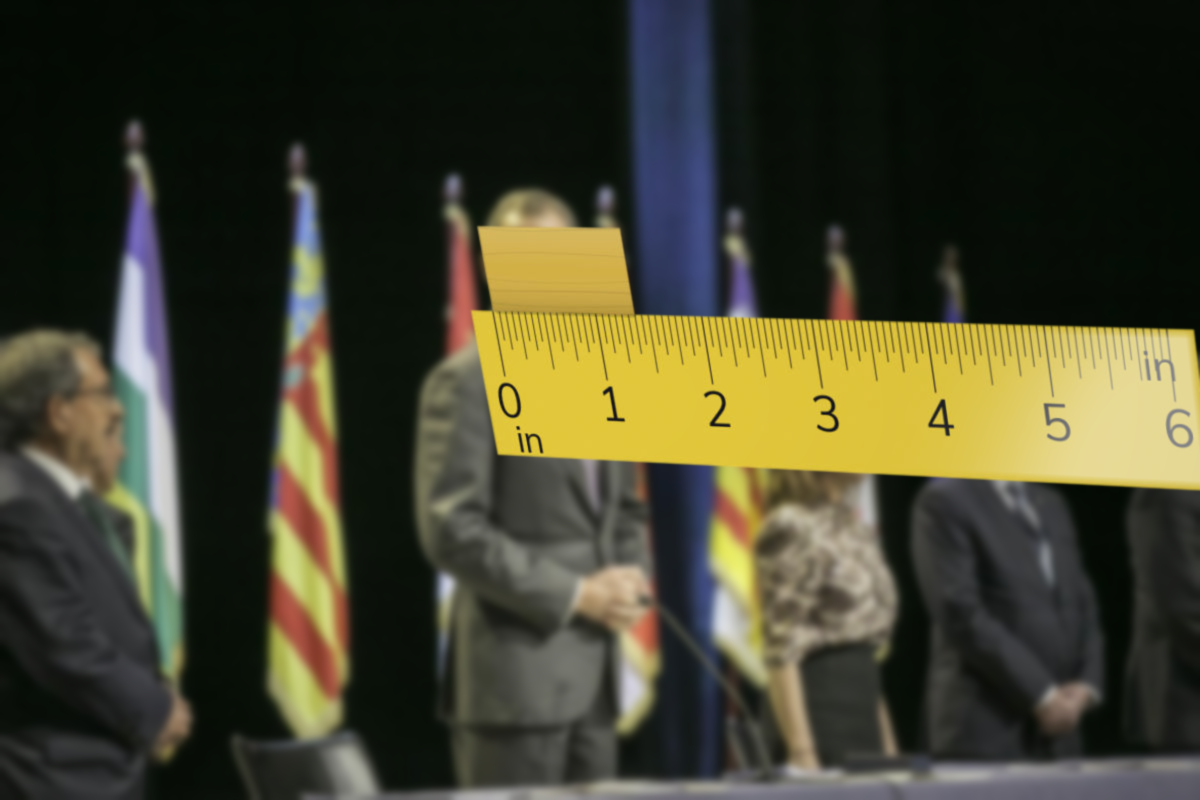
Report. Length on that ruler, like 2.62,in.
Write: 1.375,in
